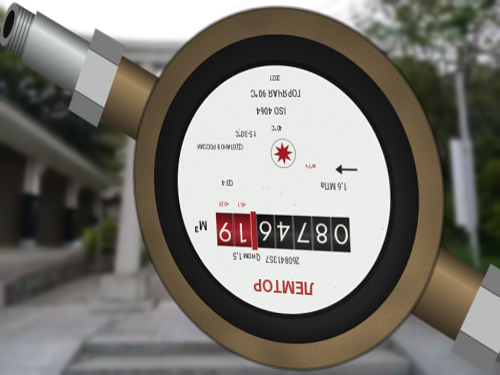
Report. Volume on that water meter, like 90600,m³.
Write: 8746.19,m³
